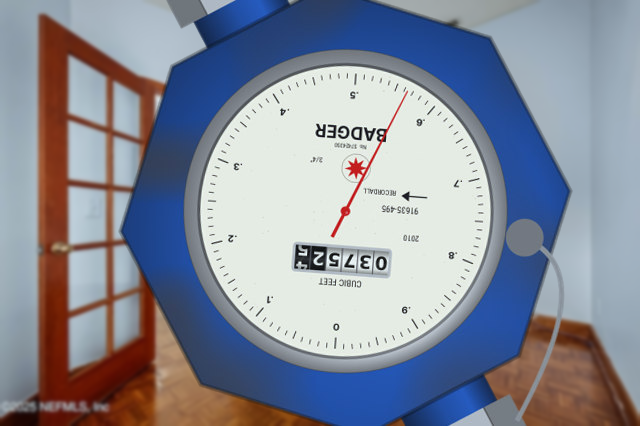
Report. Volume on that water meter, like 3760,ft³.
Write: 37524.56,ft³
